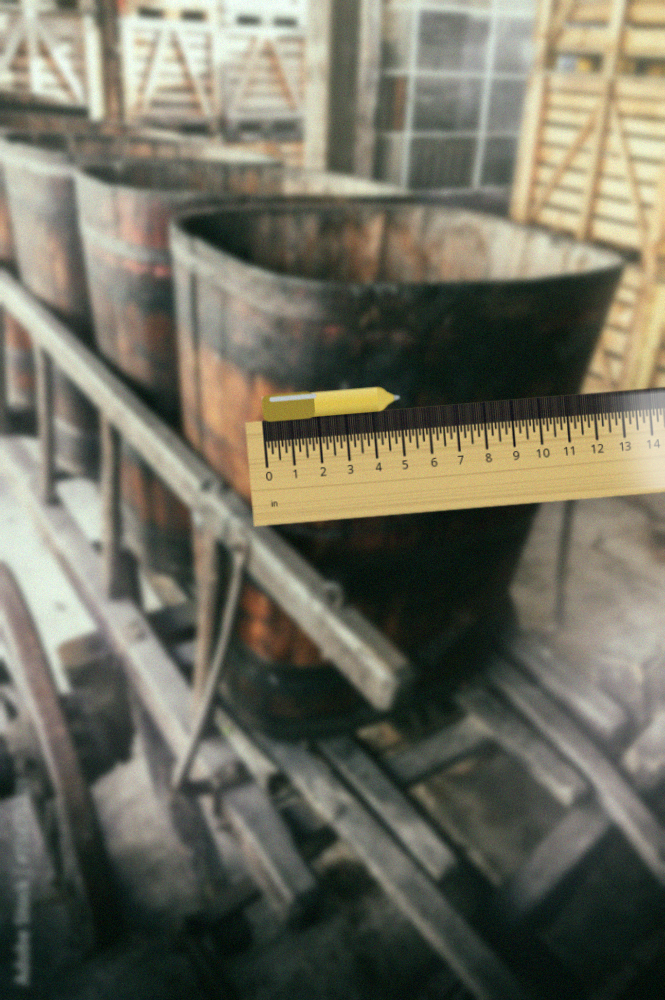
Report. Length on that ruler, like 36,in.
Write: 5,in
